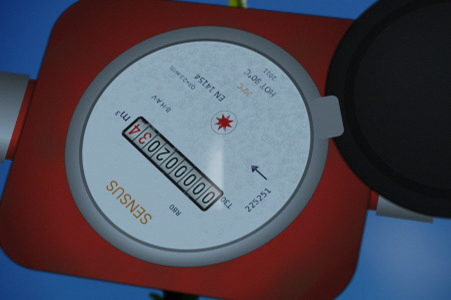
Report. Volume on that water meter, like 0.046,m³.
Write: 20.34,m³
